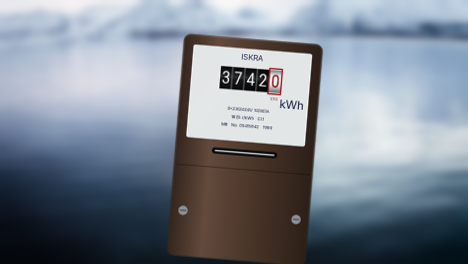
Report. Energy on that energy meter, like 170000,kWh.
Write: 3742.0,kWh
